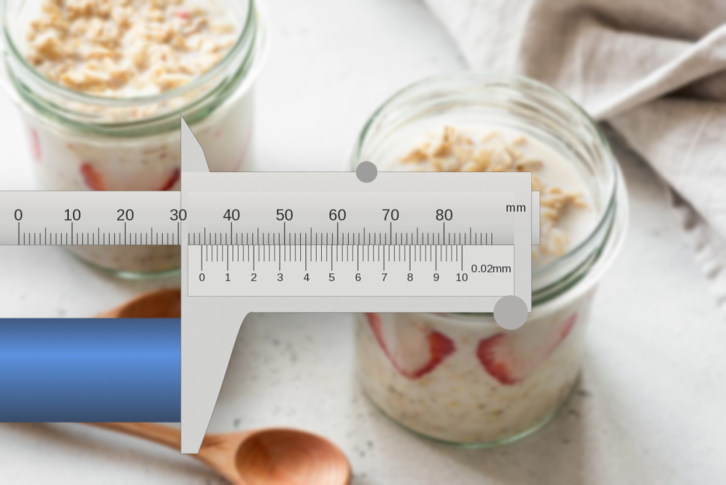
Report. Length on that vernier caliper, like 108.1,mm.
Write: 34.4,mm
